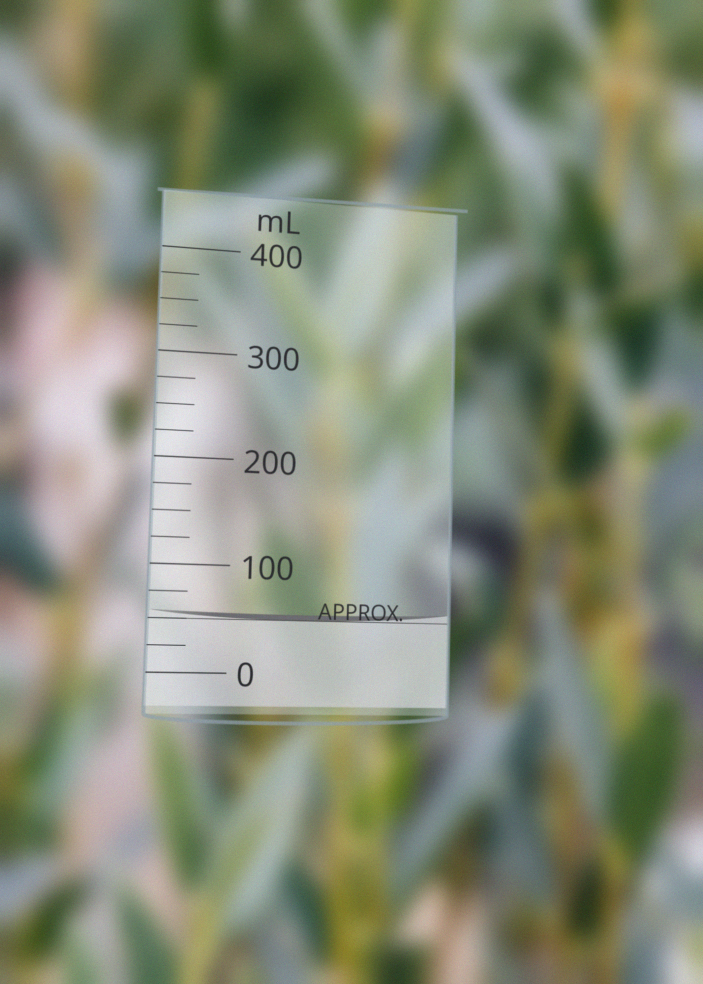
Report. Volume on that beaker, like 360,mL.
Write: 50,mL
